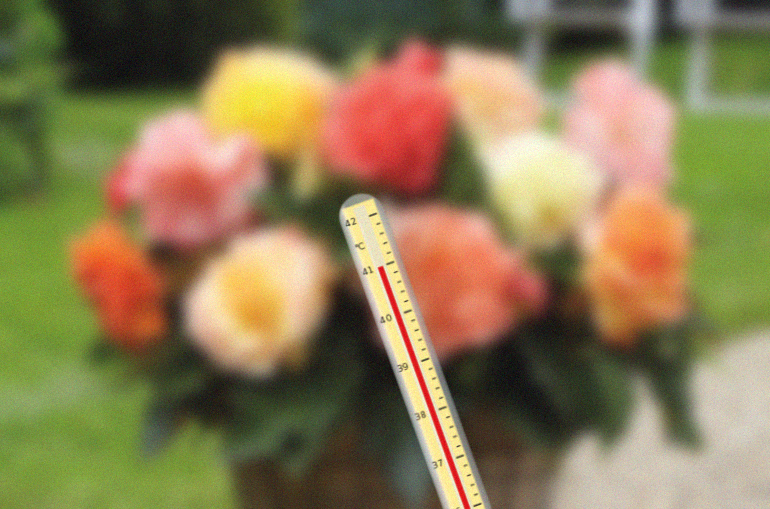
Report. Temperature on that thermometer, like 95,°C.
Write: 41,°C
